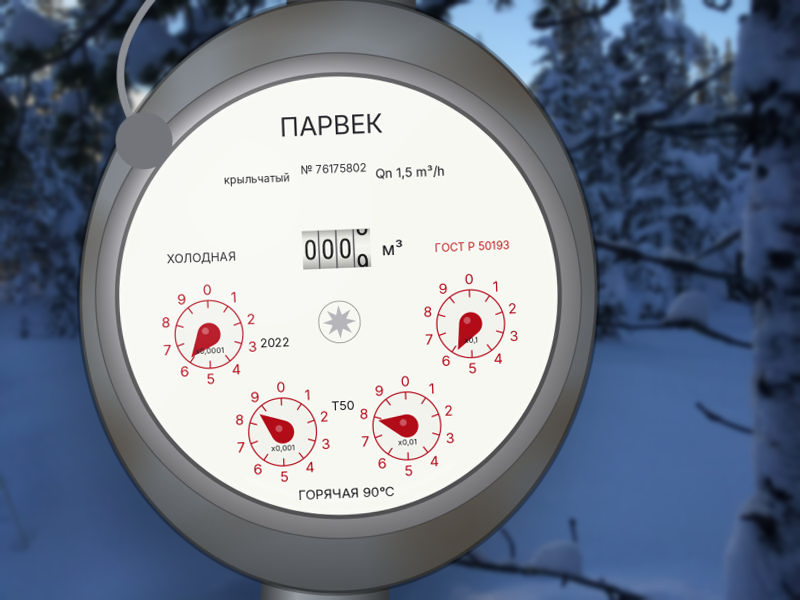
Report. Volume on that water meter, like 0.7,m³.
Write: 8.5786,m³
